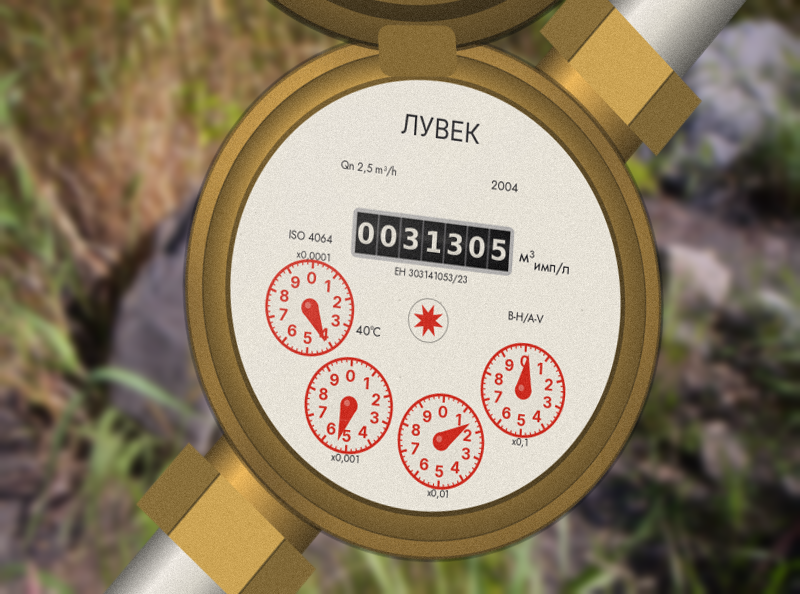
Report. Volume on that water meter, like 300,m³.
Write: 31305.0154,m³
